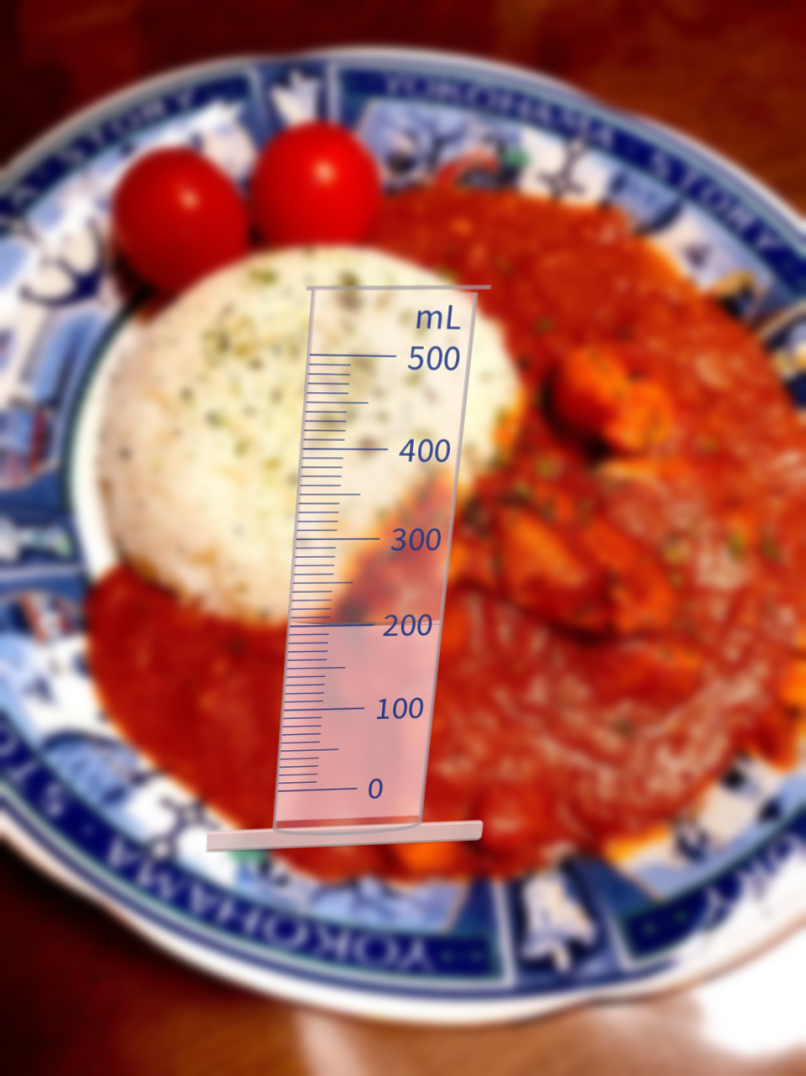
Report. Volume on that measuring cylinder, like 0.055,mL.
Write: 200,mL
